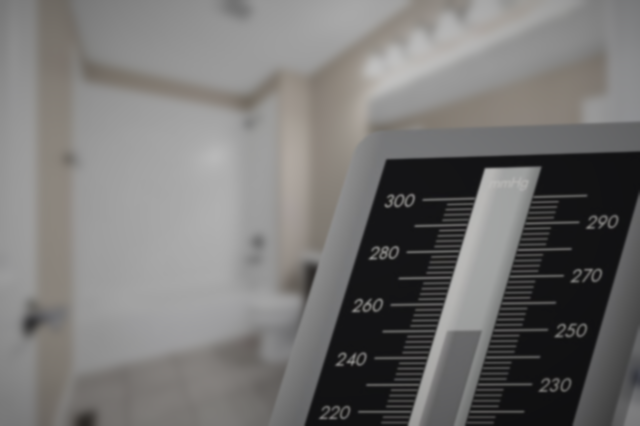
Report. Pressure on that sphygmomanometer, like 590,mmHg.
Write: 250,mmHg
